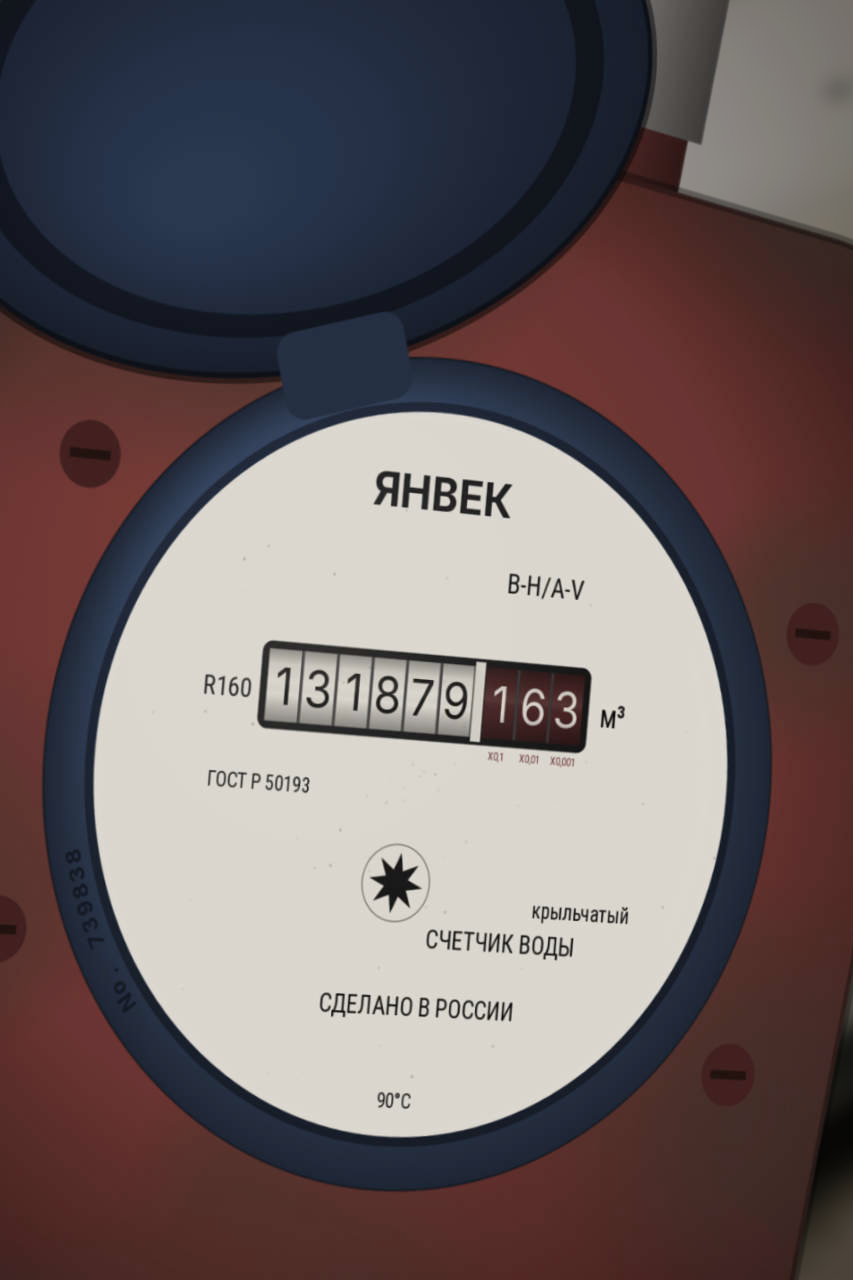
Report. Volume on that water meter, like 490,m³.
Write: 131879.163,m³
